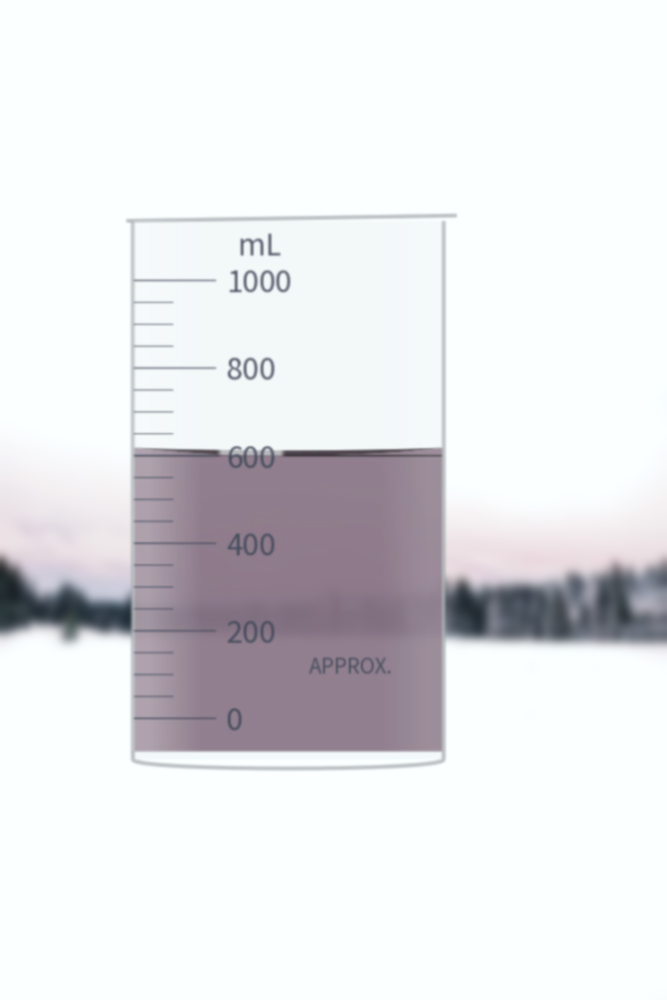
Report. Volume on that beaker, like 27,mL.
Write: 600,mL
